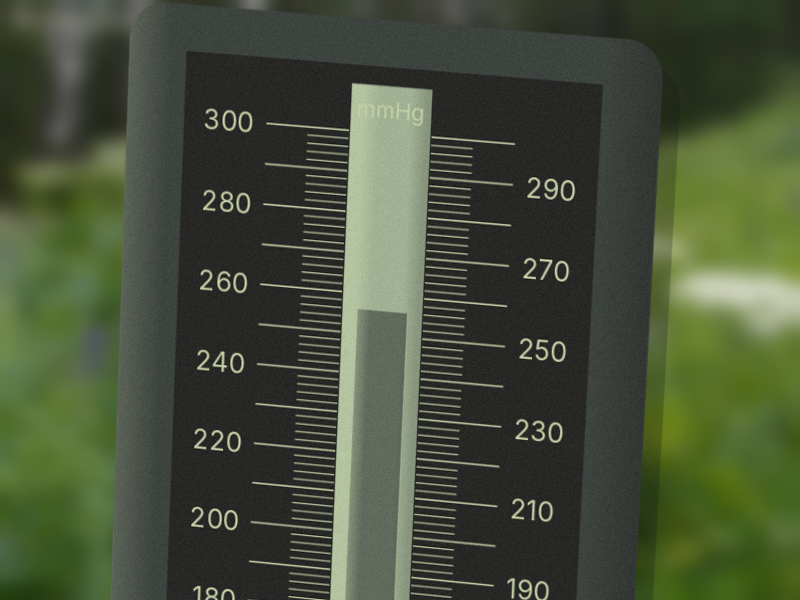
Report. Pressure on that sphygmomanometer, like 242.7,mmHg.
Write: 256,mmHg
